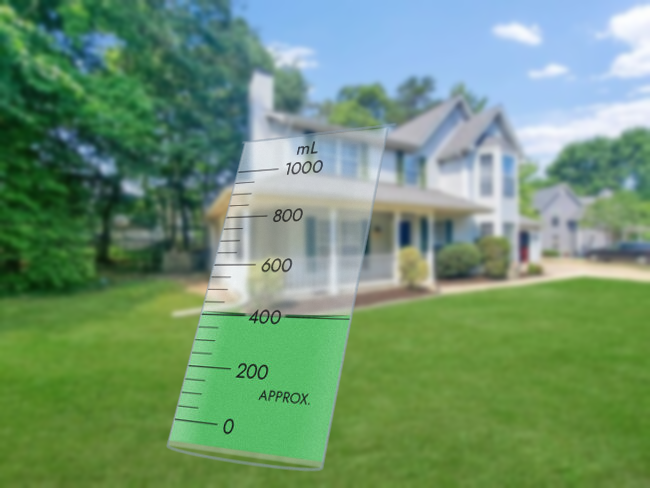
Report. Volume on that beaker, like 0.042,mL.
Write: 400,mL
